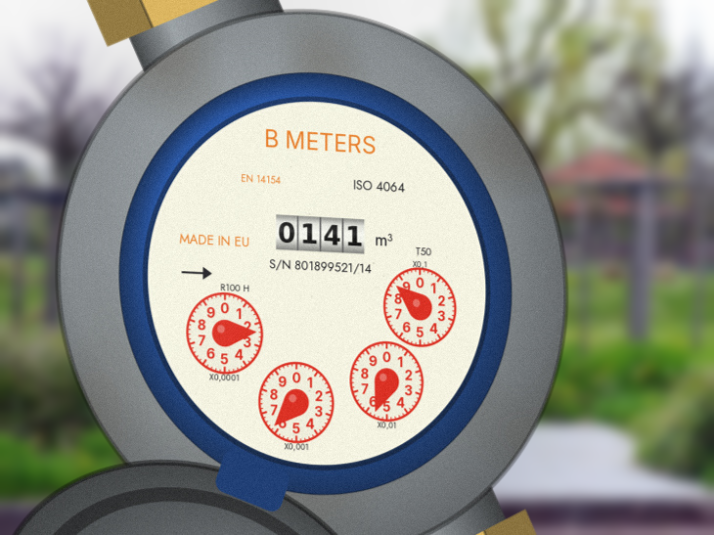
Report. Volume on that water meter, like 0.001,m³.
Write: 141.8562,m³
